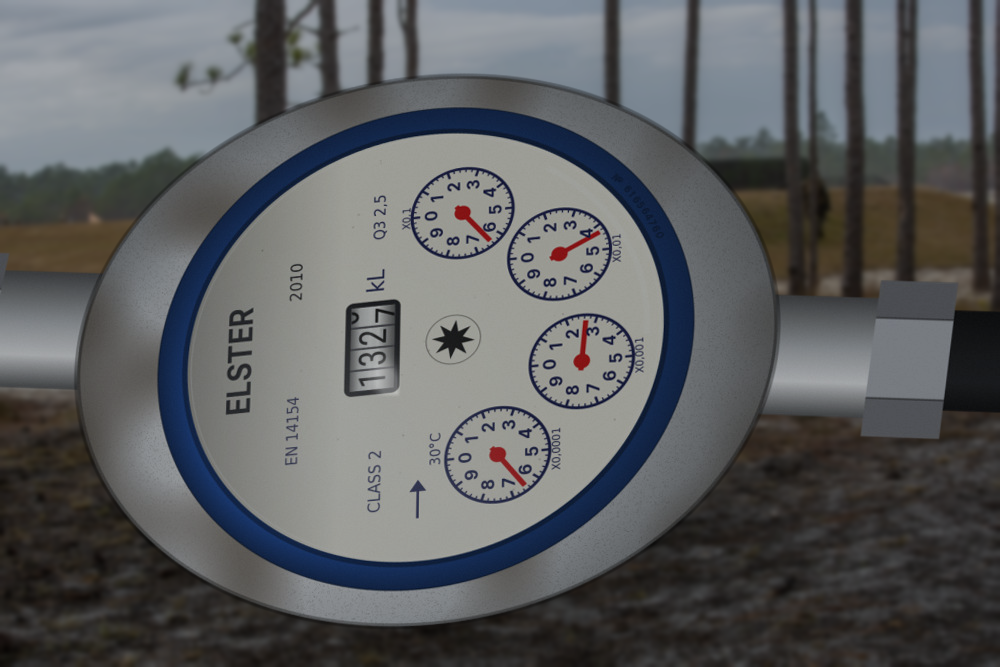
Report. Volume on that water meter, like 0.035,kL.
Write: 1326.6426,kL
